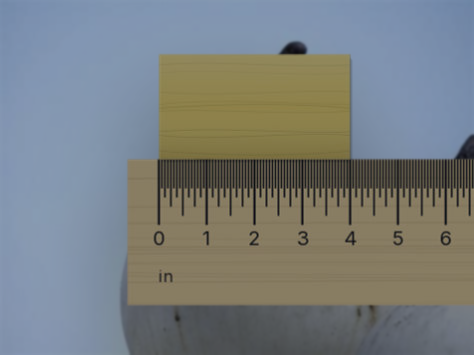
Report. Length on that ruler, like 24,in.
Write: 4,in
